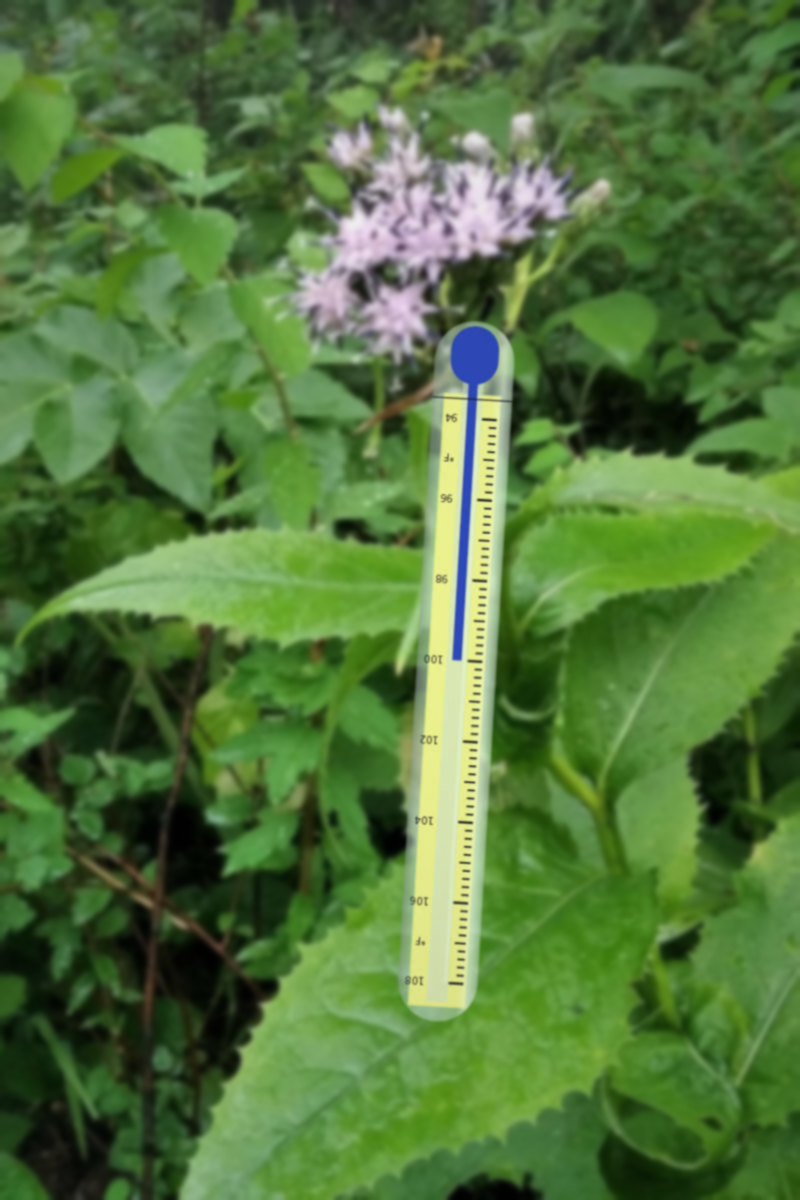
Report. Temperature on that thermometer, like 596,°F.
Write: 100,°F
